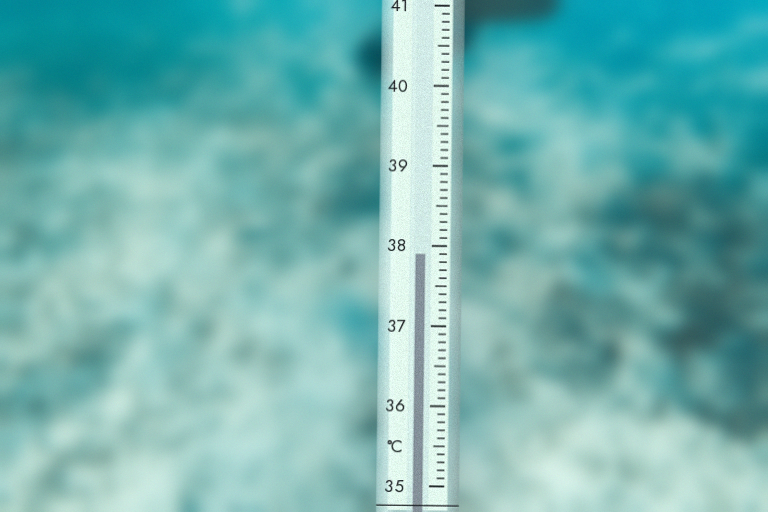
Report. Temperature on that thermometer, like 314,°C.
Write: 37.9,°C
